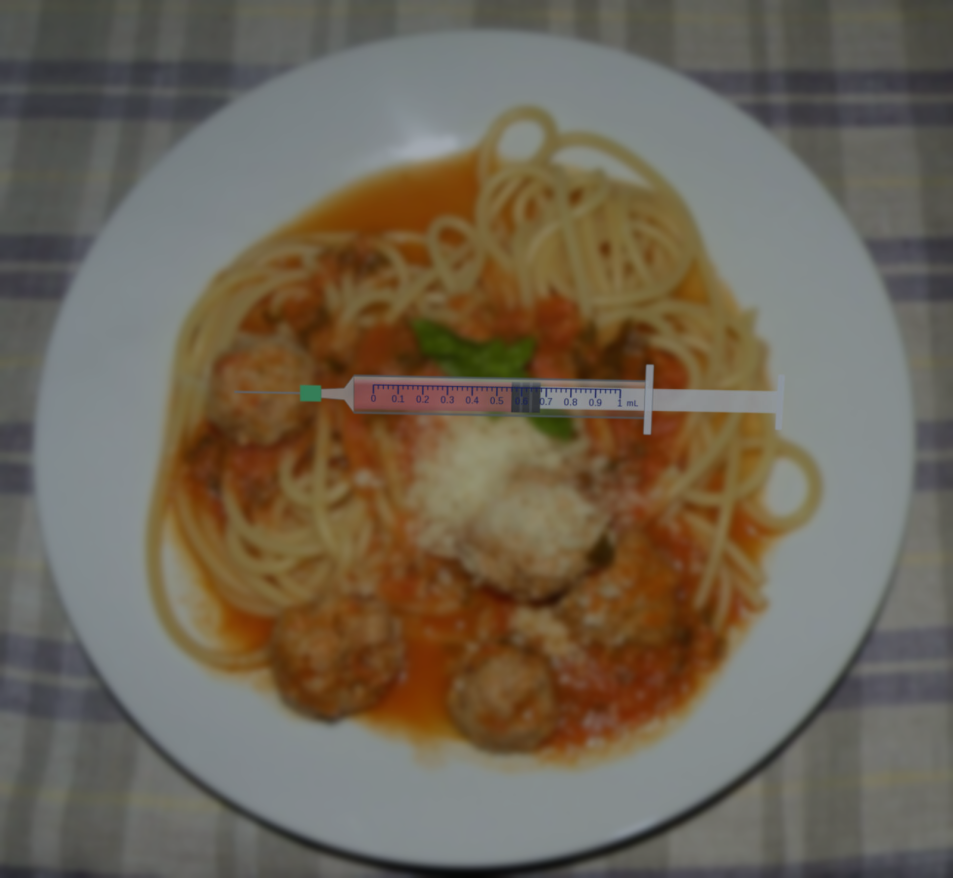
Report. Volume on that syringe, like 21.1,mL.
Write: 0.56,mL
